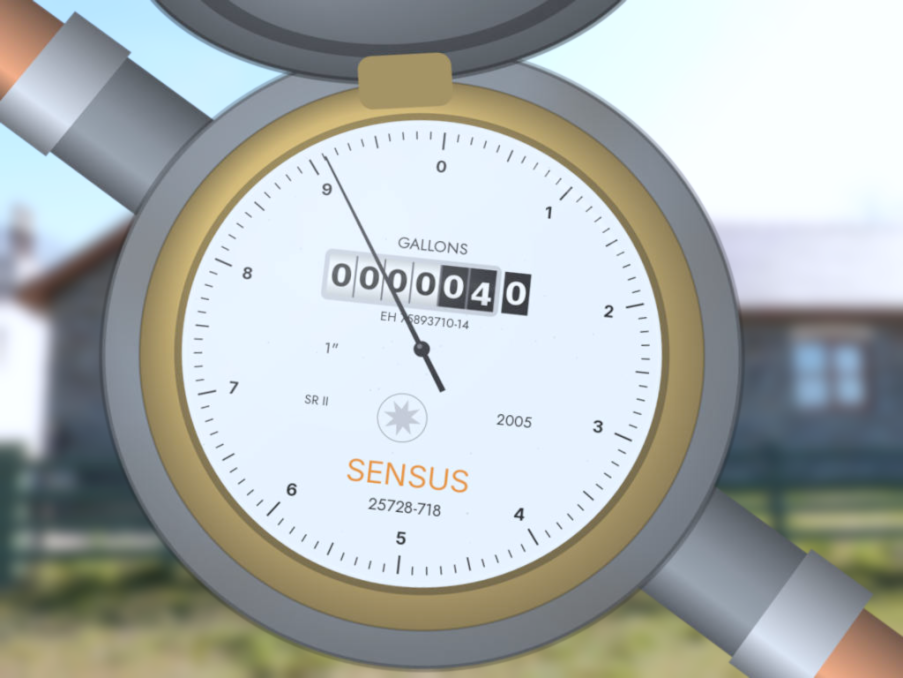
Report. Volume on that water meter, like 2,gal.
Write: 39.1,gal
